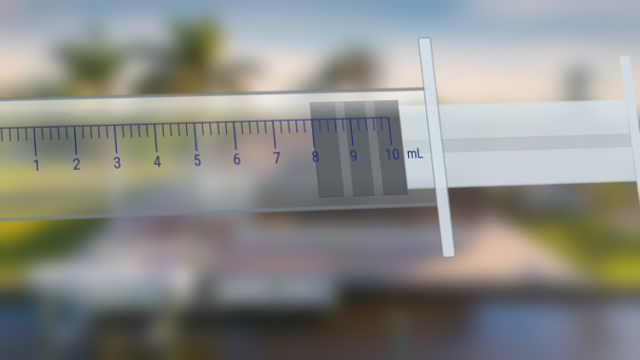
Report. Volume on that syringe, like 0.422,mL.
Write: 8,mL
